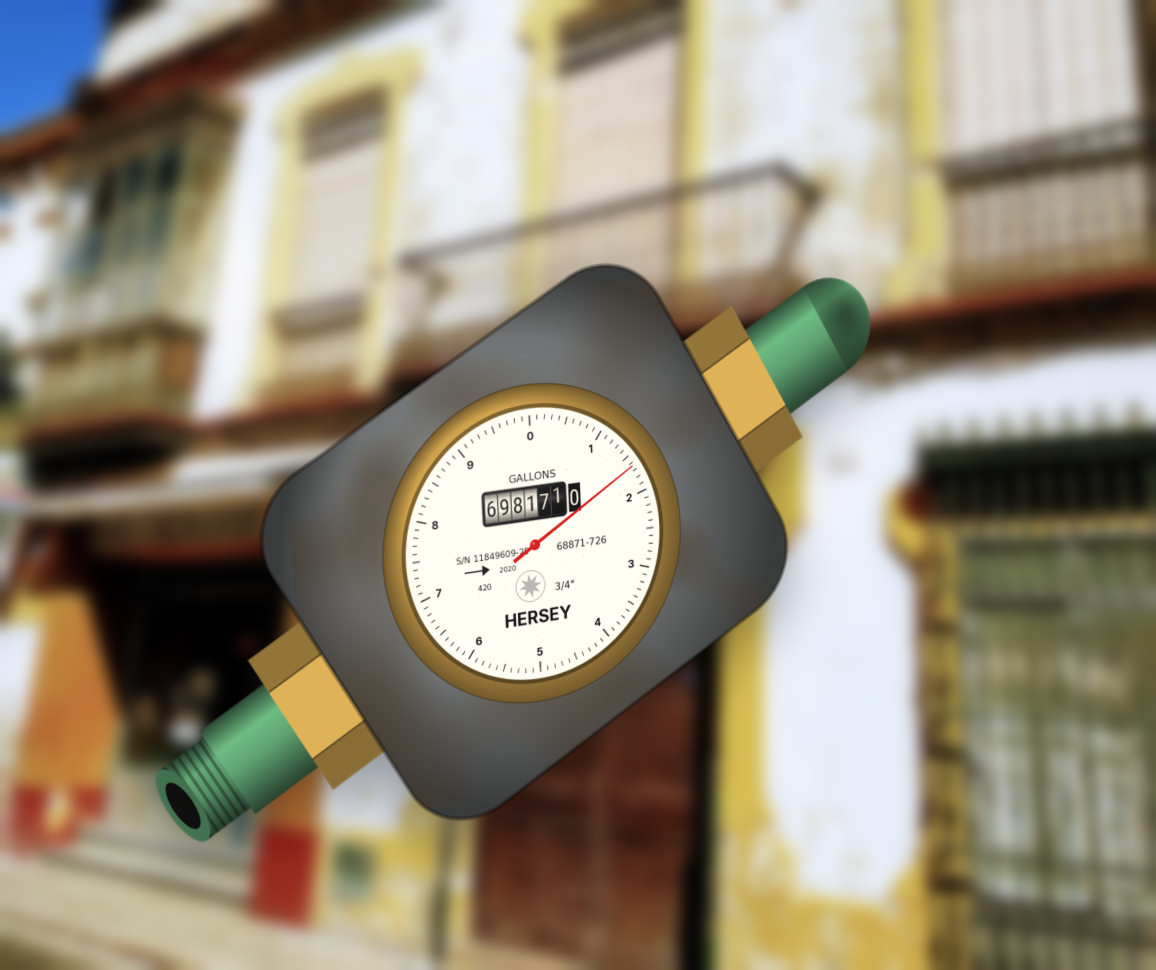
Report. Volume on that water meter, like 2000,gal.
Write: 6981711.6,gal
